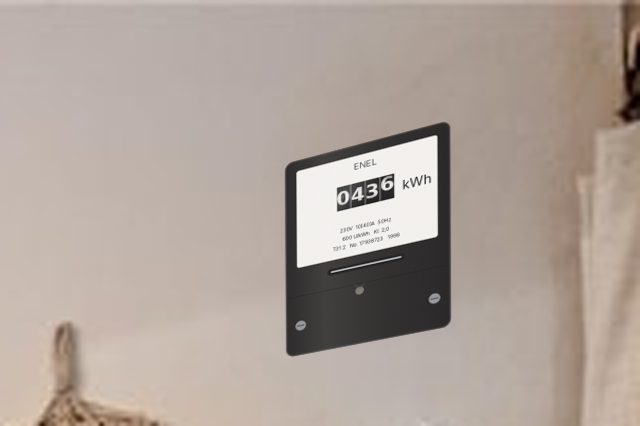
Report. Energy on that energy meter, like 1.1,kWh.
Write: 436,kWh
